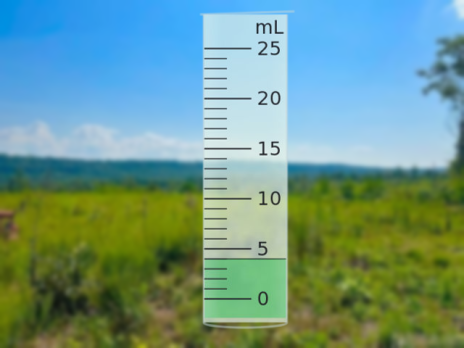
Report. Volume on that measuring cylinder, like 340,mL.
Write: 4,mL
